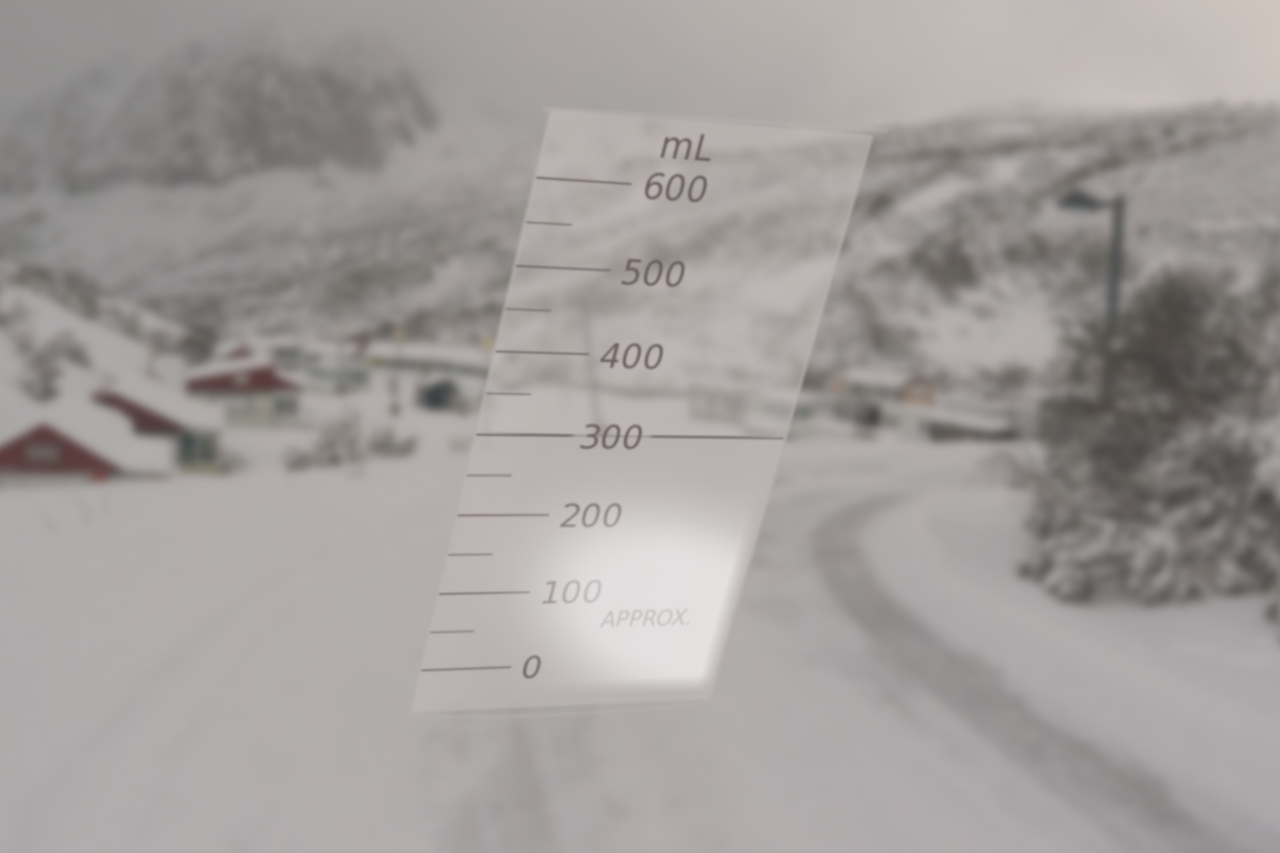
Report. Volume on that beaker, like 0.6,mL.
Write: 300,mL
